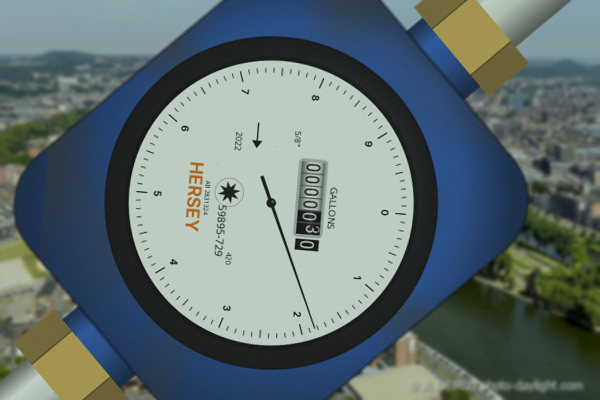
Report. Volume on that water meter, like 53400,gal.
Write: 31.8,gal
